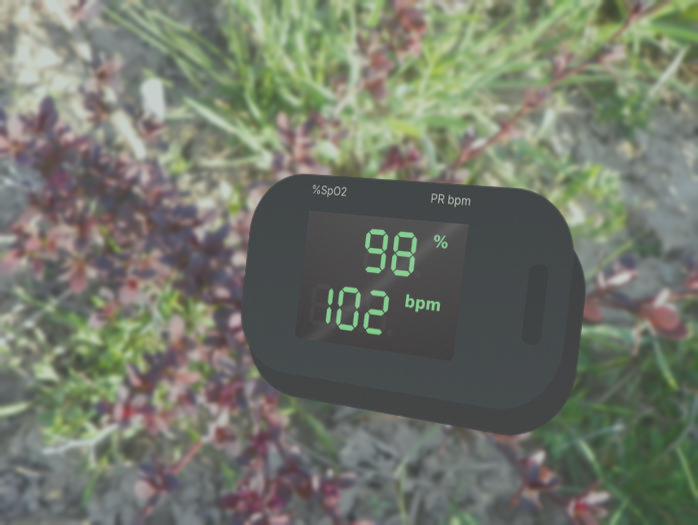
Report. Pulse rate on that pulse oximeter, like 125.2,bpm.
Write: 102,bpm
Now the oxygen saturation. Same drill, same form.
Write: 98,%
